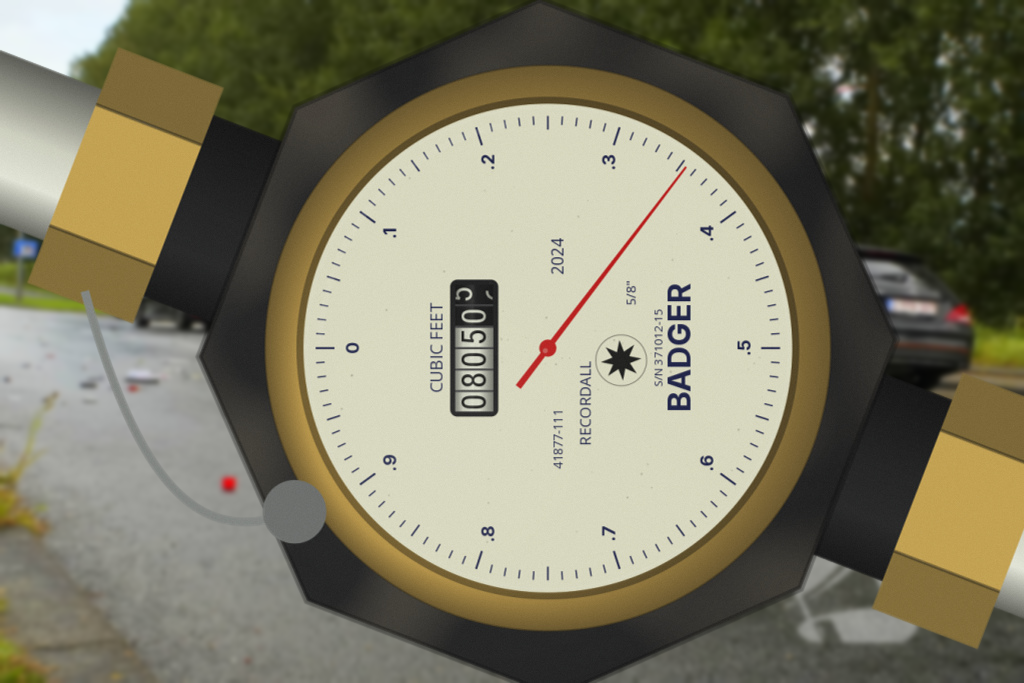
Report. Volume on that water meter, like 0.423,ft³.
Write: 80505.35,ft³
